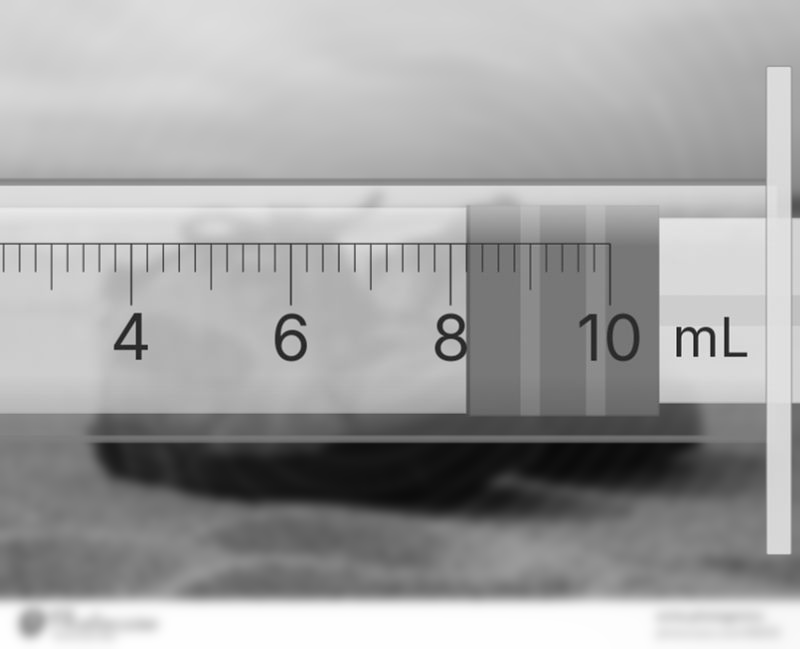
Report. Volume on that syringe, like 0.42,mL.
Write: 8.2,mL
